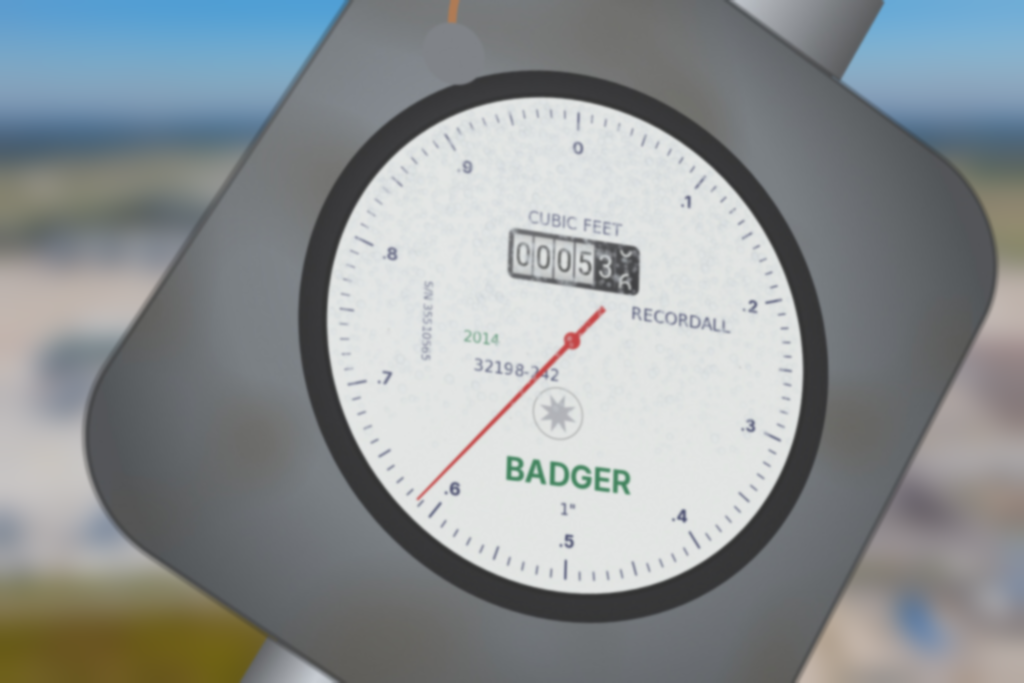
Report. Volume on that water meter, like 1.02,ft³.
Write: 535.61,ft³
